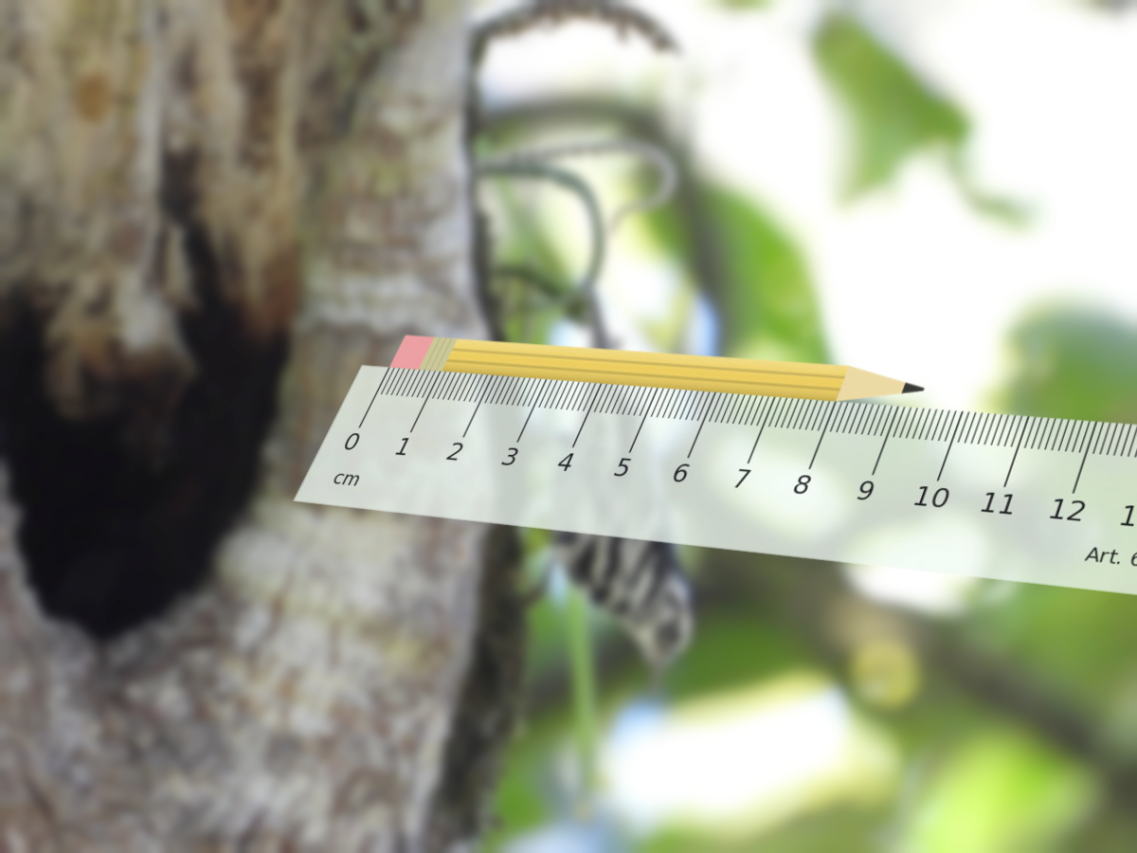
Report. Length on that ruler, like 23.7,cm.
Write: 9.3,cm
